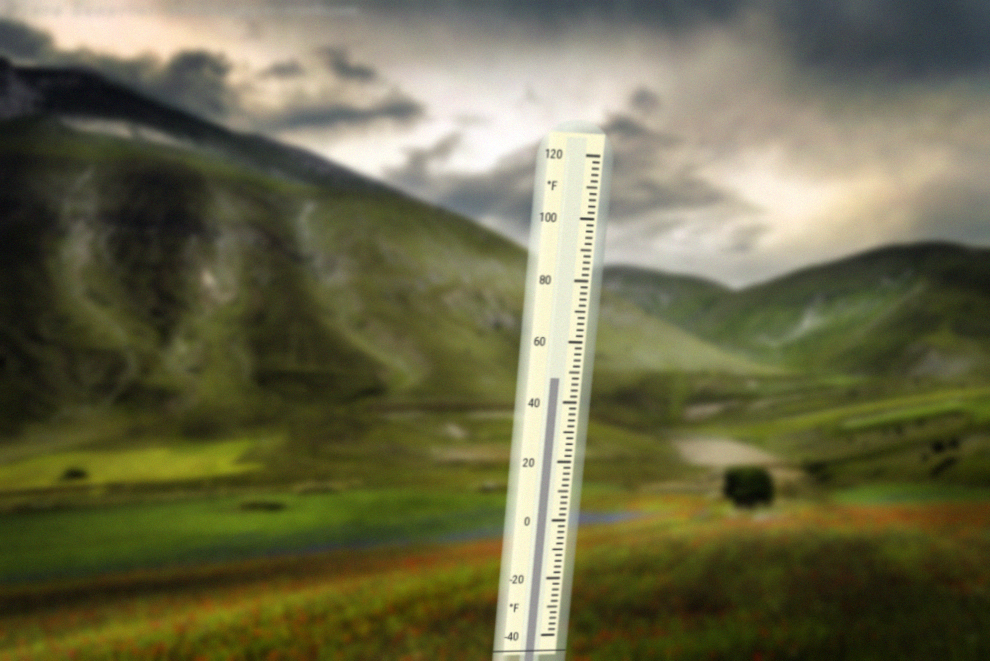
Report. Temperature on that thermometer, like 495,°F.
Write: 48,°F
